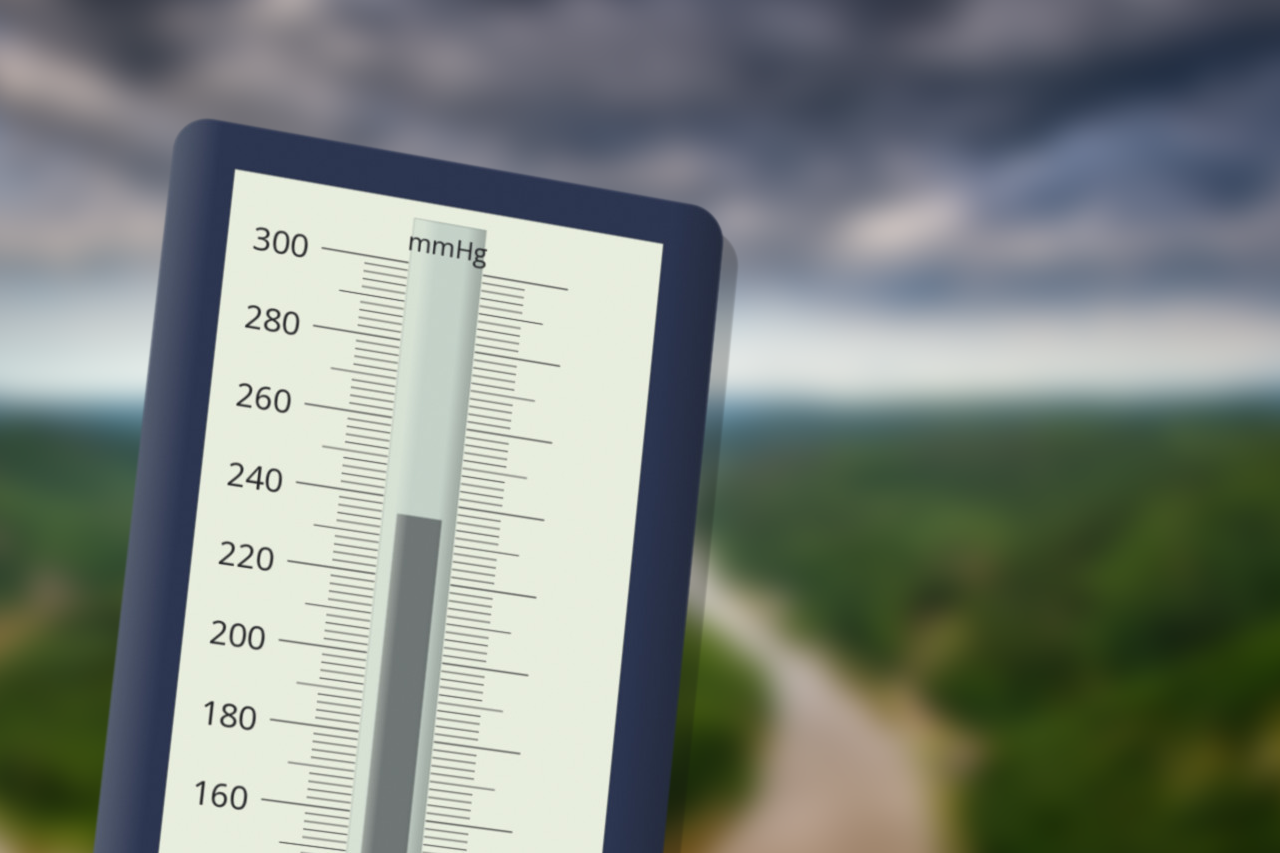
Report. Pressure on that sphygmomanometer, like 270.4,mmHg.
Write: 236,mmHg
